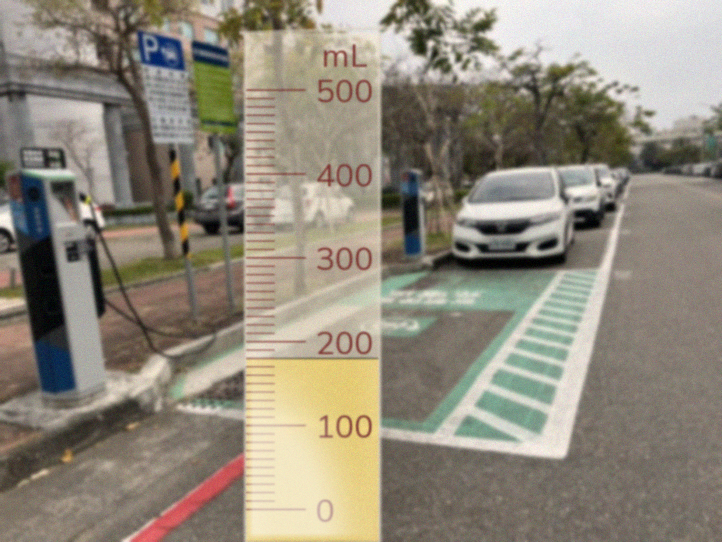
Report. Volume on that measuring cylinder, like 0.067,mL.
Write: 180,mL
